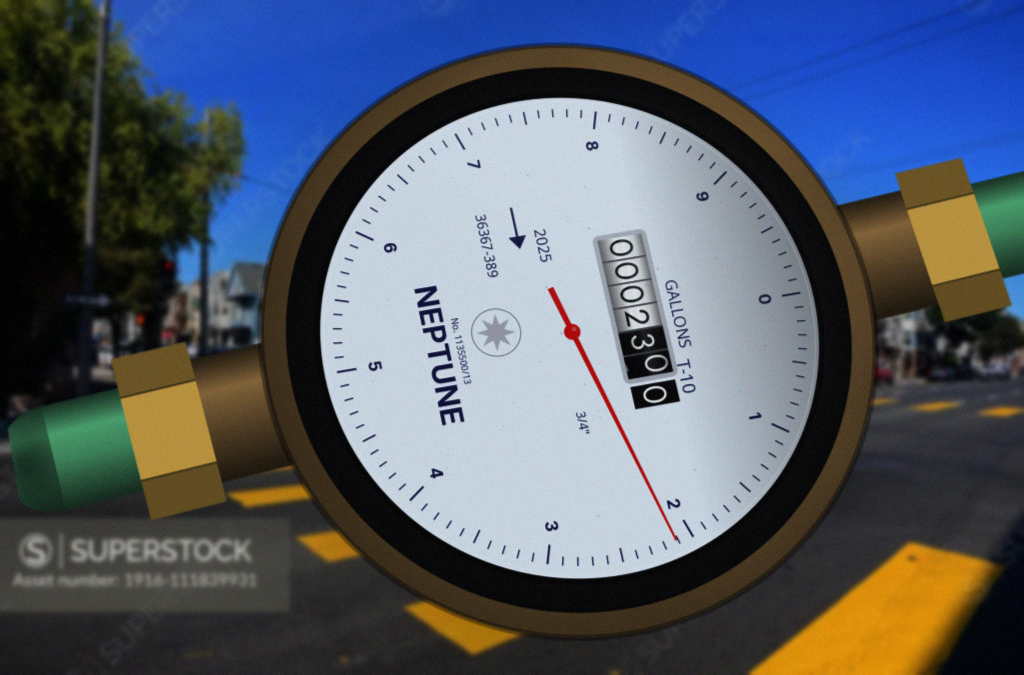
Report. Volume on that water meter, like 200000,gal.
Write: 2302.1,gal
